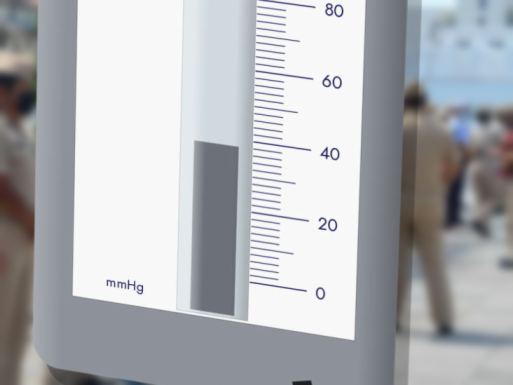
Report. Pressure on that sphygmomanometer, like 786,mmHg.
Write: 38,mmHg
